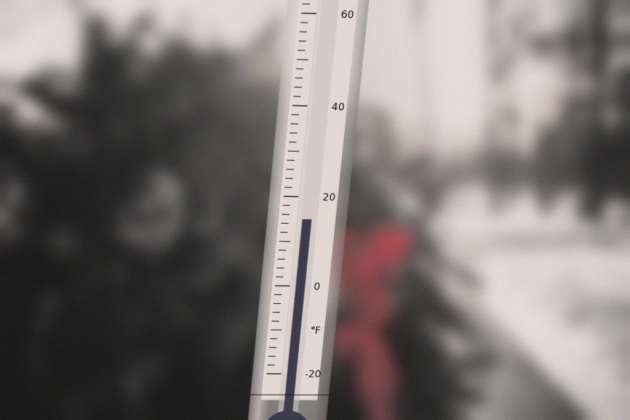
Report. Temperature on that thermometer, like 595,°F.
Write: 15,°F
